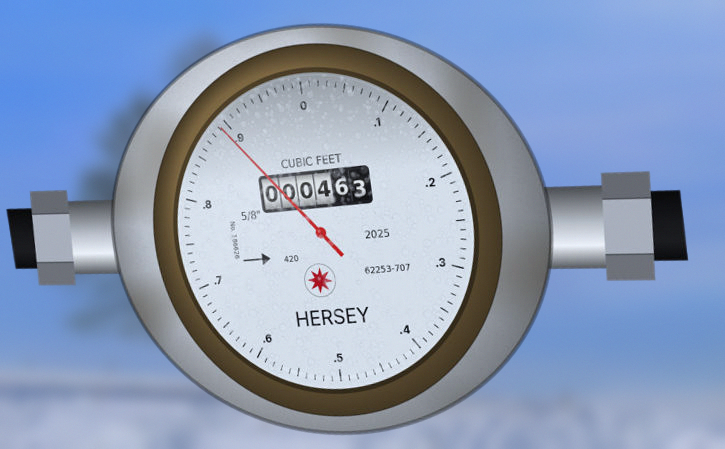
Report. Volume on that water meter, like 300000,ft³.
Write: 462.89,ft³
